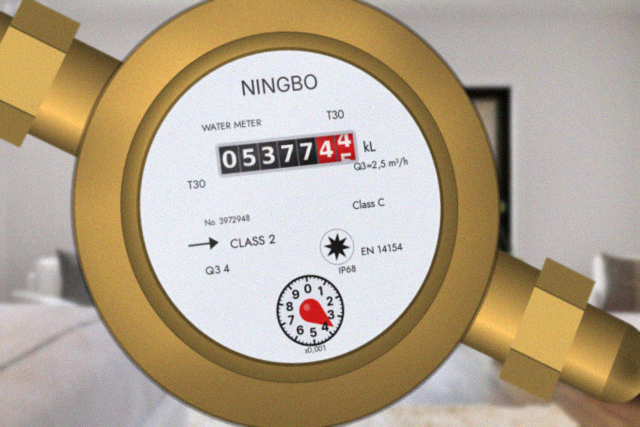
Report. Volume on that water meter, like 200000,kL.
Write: 5377.443,kL
